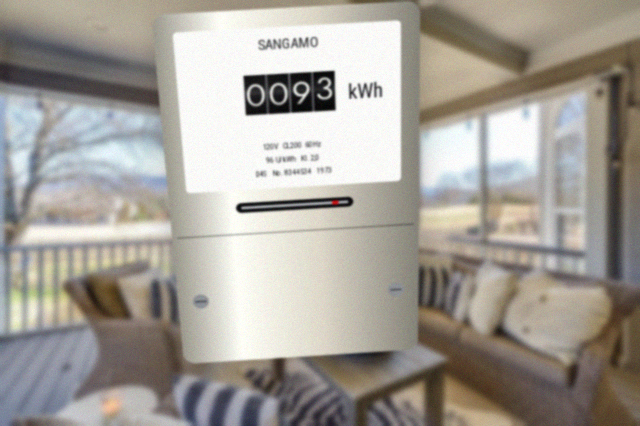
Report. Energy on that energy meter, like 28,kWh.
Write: 93,kWh
